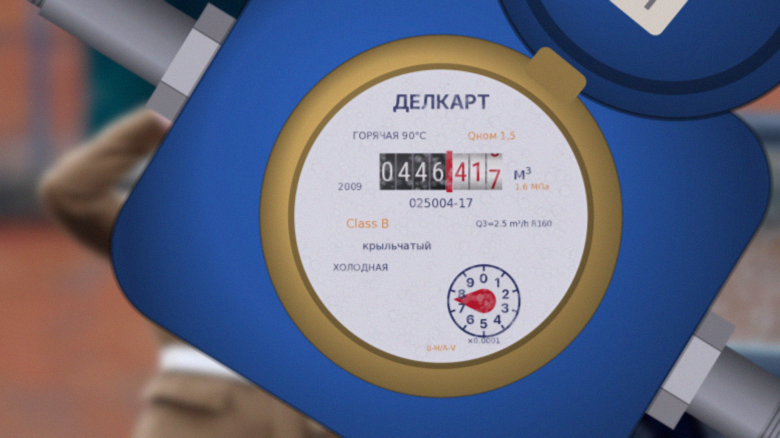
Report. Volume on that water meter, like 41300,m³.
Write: 446.4167,m³
